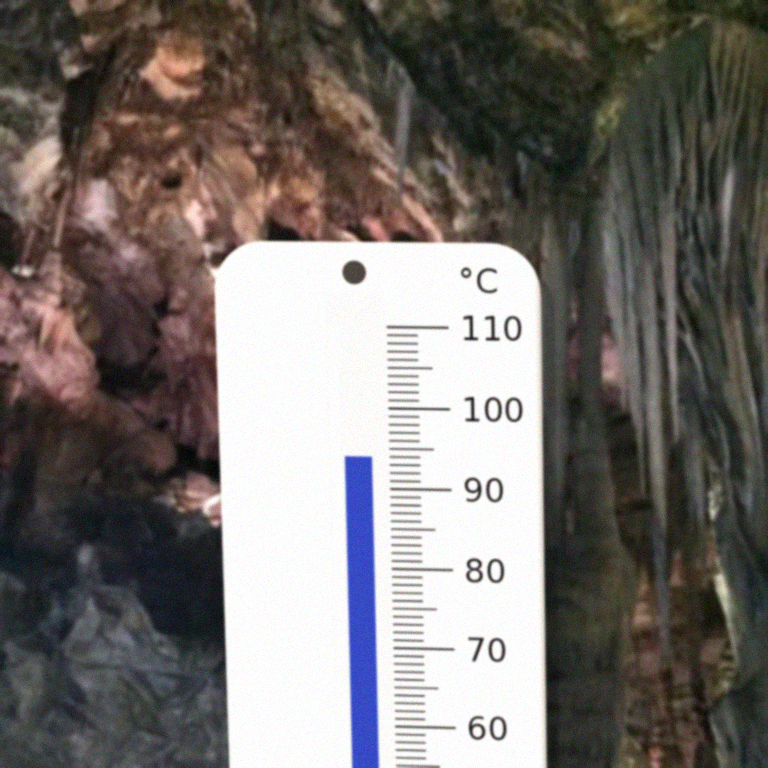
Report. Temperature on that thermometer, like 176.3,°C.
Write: 94,°C
